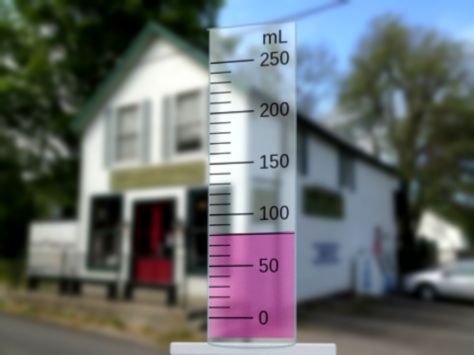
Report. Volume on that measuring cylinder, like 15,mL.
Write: 80,mL
